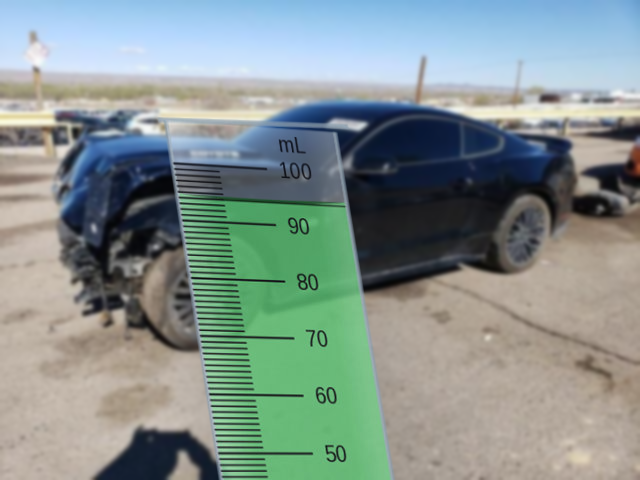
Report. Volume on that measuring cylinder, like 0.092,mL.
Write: 94,mL
